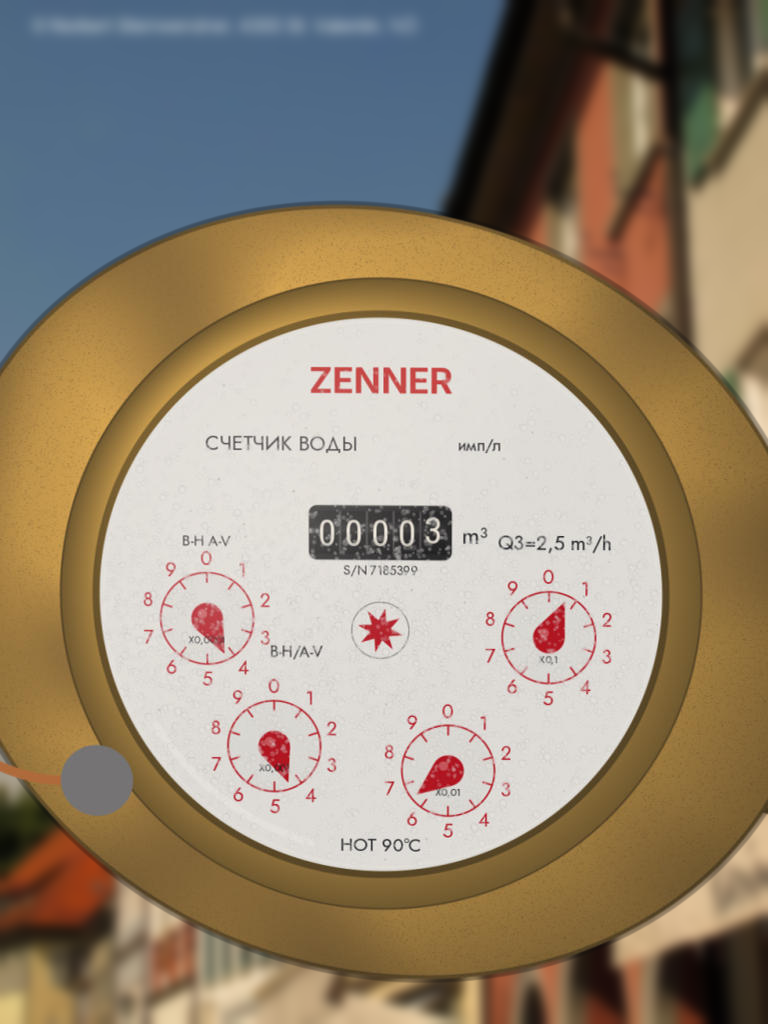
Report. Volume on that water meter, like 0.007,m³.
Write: 3.0644,m³
